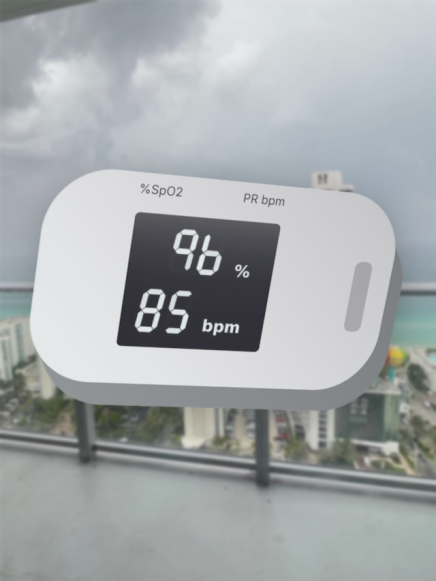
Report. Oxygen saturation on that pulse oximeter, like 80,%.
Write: 96,%
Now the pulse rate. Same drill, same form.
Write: 85,bpm
